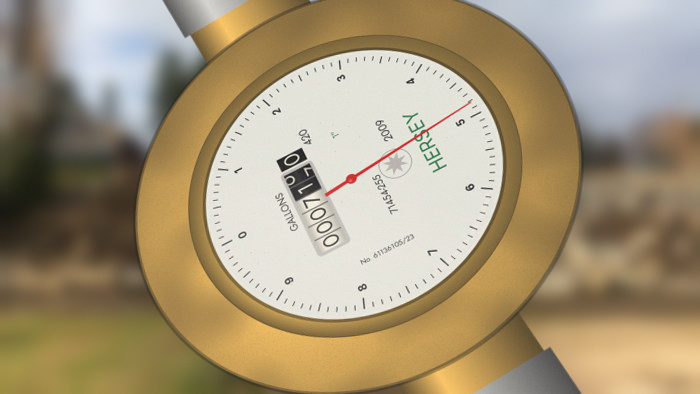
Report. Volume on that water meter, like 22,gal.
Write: 7164.8,gal
